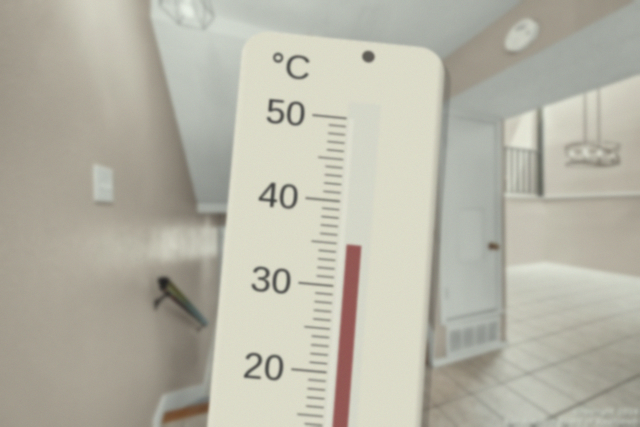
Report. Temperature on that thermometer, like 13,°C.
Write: 35,°C
